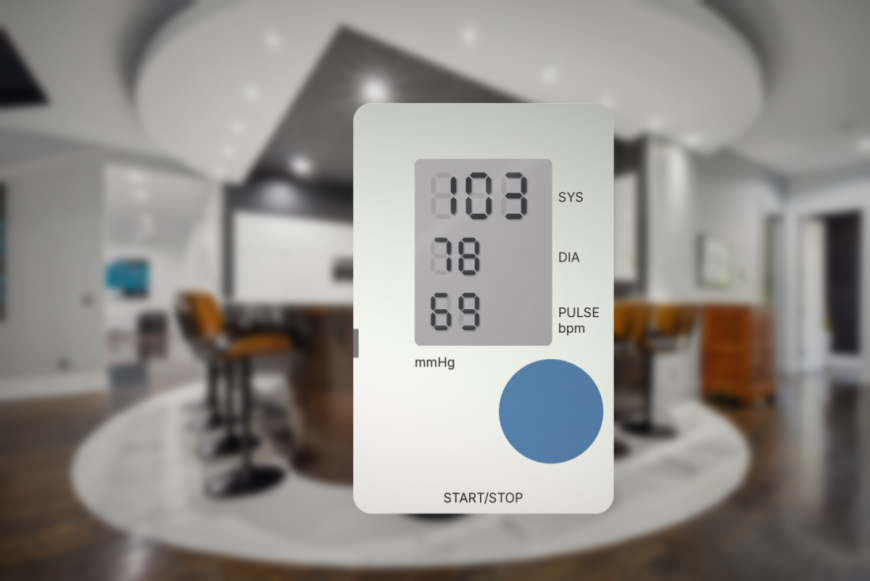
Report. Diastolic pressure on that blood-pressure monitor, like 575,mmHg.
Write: 78,mmHg
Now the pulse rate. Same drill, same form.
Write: 69,bpm
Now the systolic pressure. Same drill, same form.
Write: 103,mmHg
